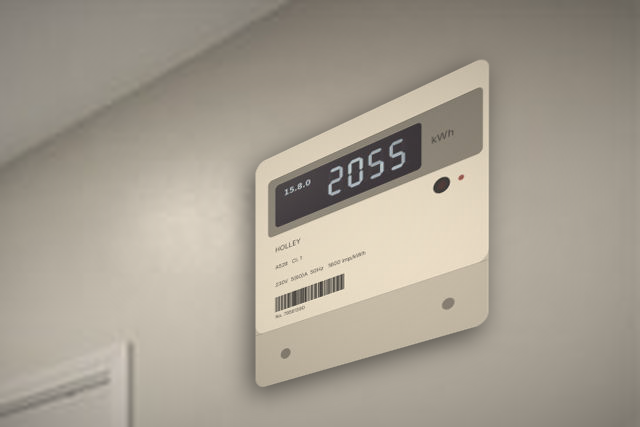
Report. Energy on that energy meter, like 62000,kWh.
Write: 2055,kWh
